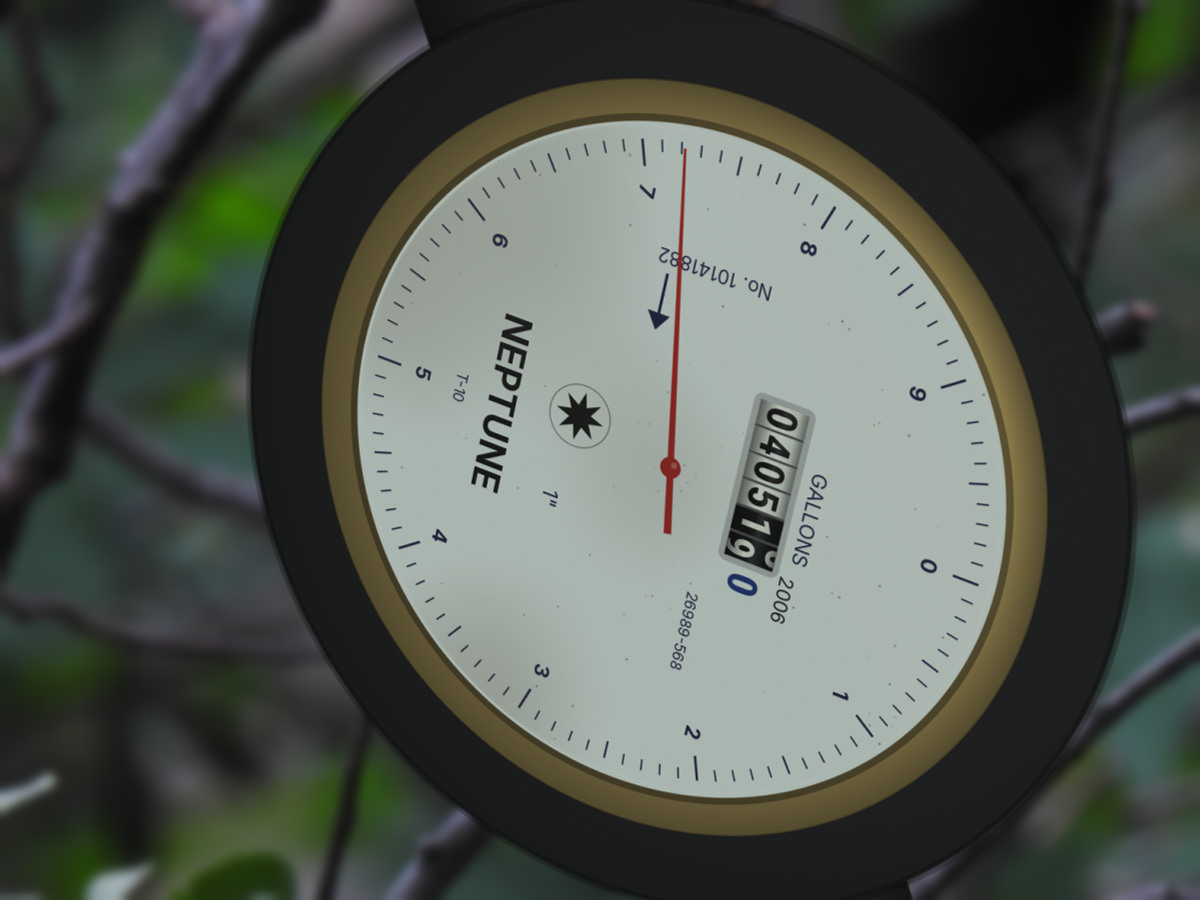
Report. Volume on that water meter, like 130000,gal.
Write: 405187.2,gal
